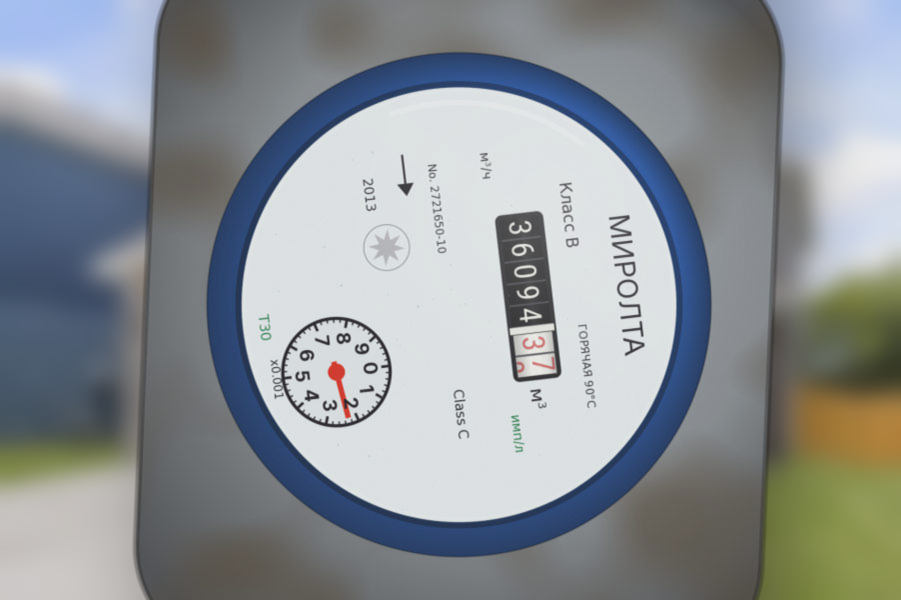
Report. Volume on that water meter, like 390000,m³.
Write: 36094.372,m³
